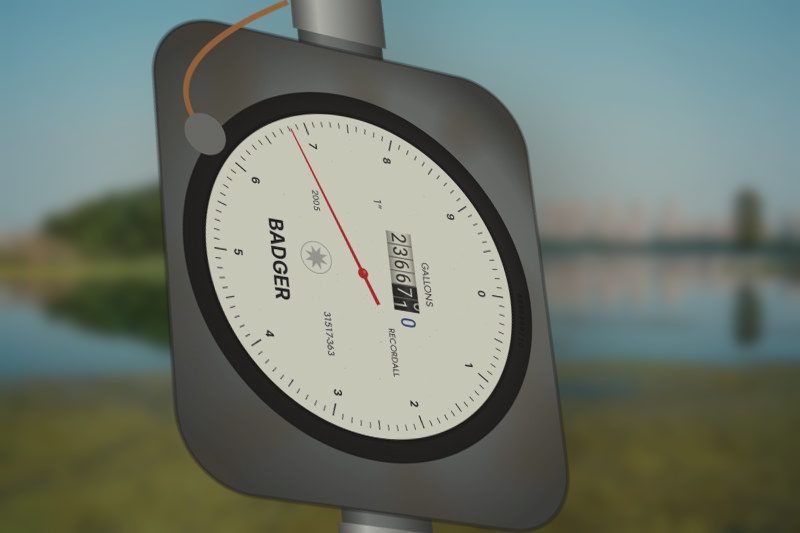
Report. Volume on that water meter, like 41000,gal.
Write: 2366706.8,gal
